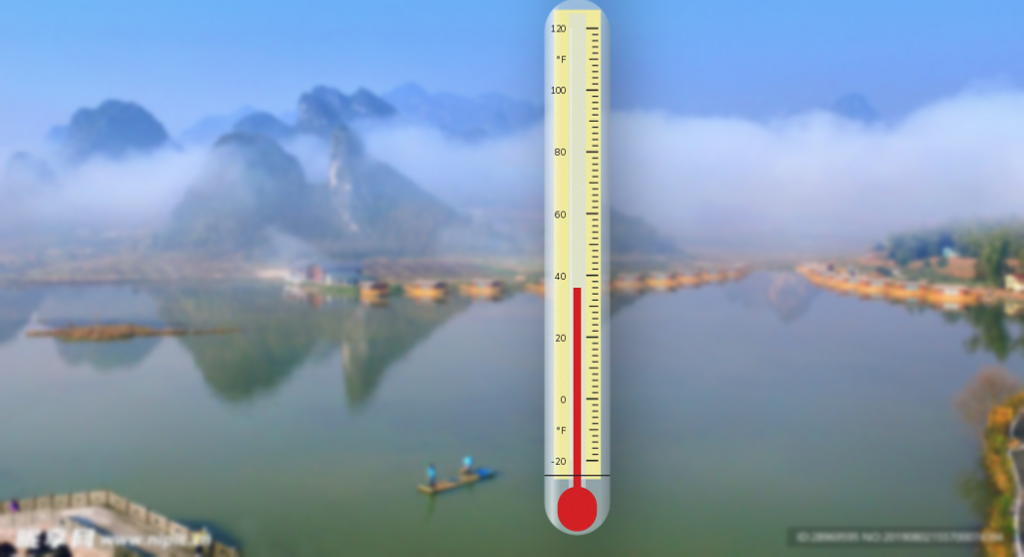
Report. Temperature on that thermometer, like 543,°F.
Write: 36,°F
